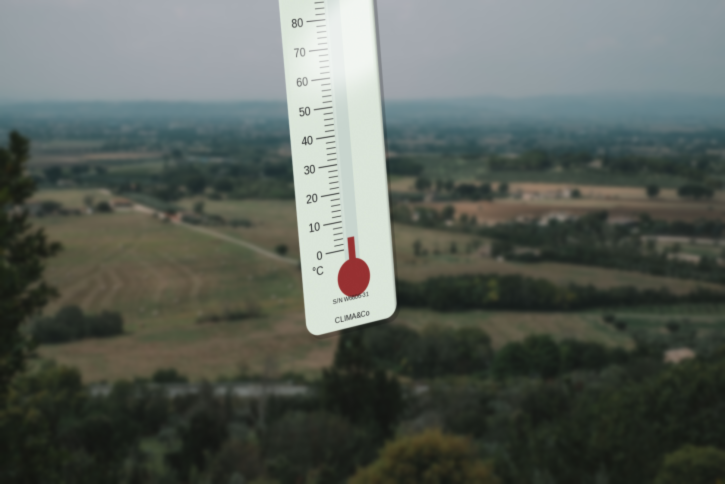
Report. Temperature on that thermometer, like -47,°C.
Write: 4,°C
